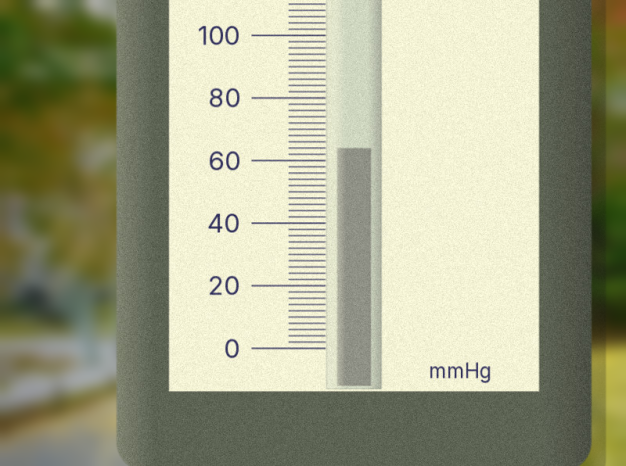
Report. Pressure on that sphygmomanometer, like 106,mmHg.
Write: 64,mmHg
